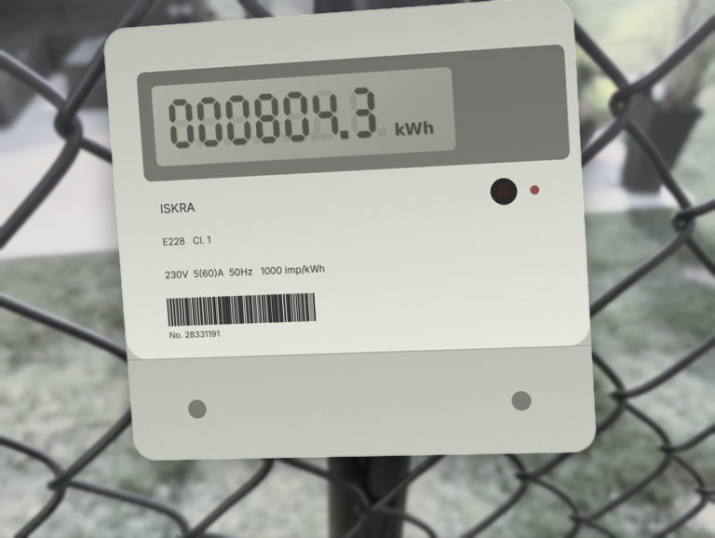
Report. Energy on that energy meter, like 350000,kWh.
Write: 804.3,kWh
